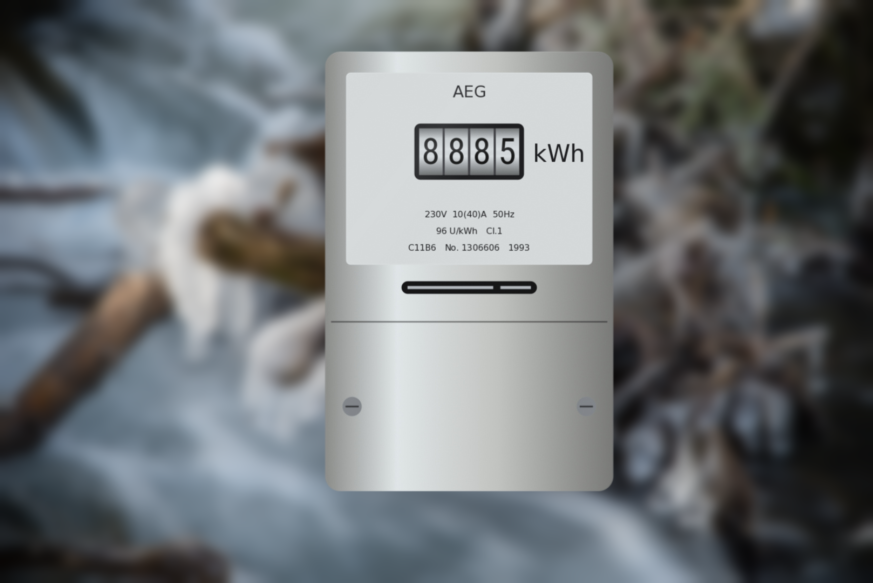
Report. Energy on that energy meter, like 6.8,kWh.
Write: 8885,kWh
